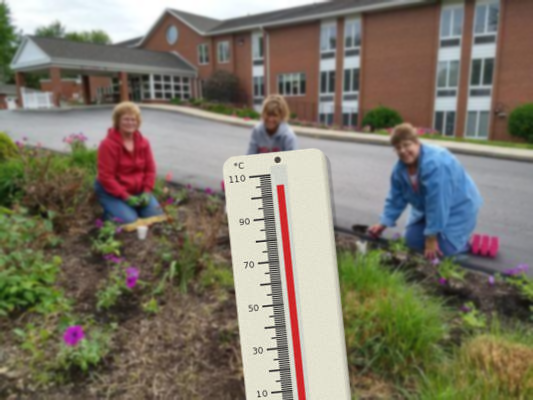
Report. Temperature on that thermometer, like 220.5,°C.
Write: 105,°C
